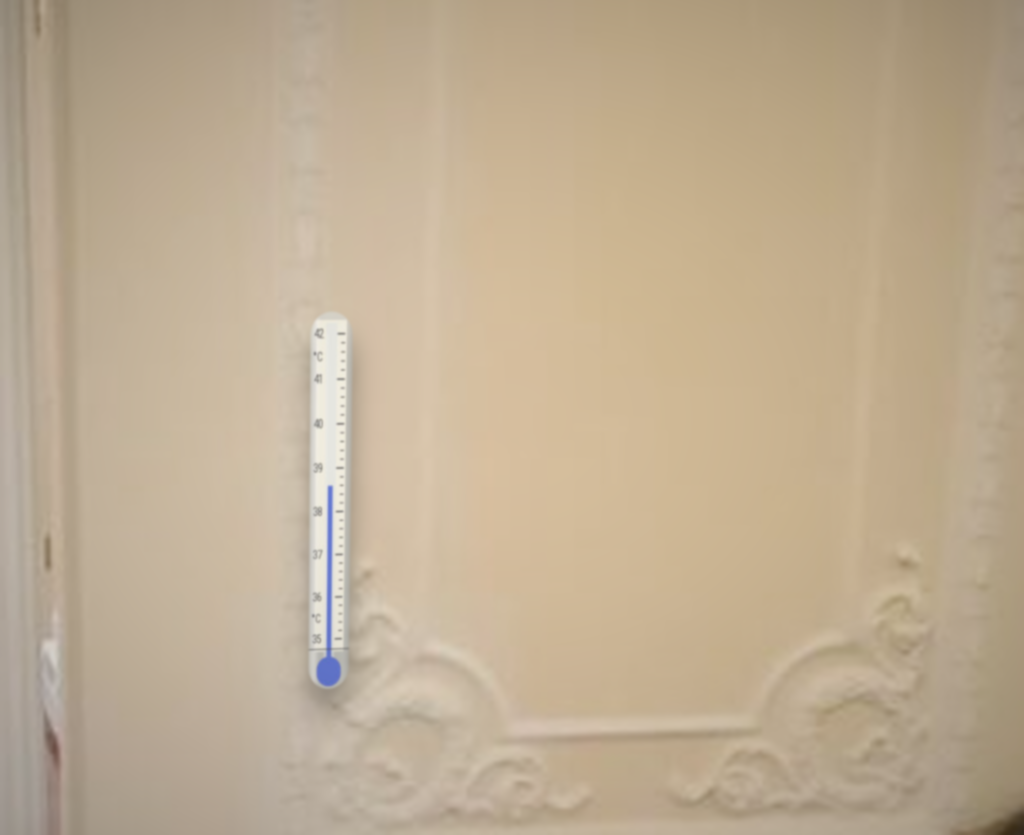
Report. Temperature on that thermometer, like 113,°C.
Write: 38.6,°C
